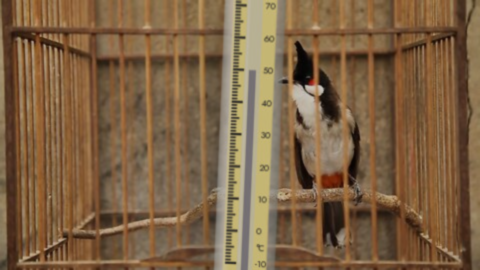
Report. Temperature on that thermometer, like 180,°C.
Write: 50,°C
